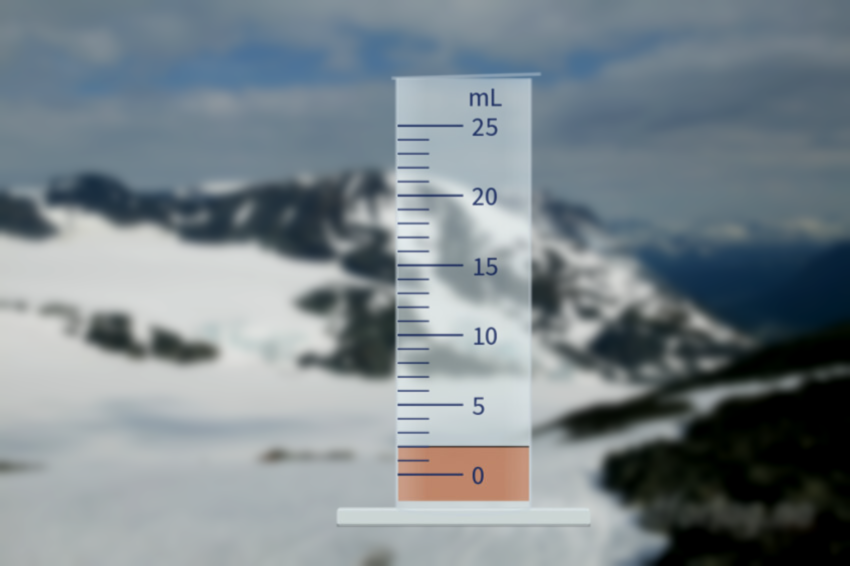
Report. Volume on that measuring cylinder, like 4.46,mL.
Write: 2,mL
